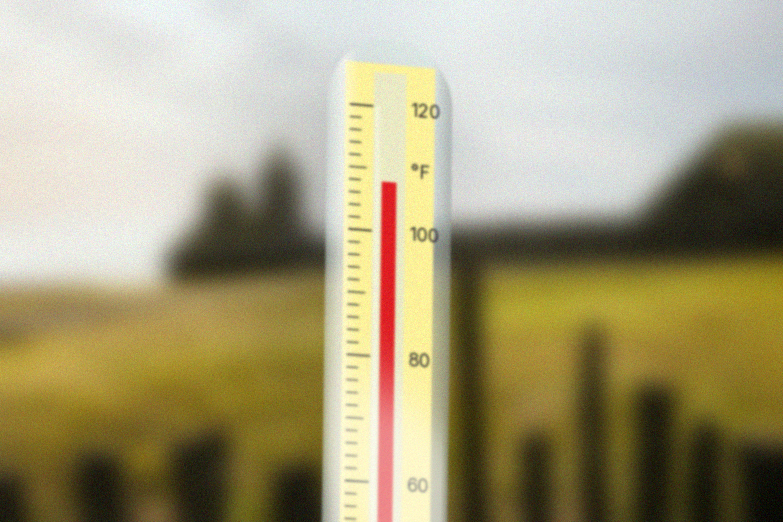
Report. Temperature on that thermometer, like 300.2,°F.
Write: 108,°F
